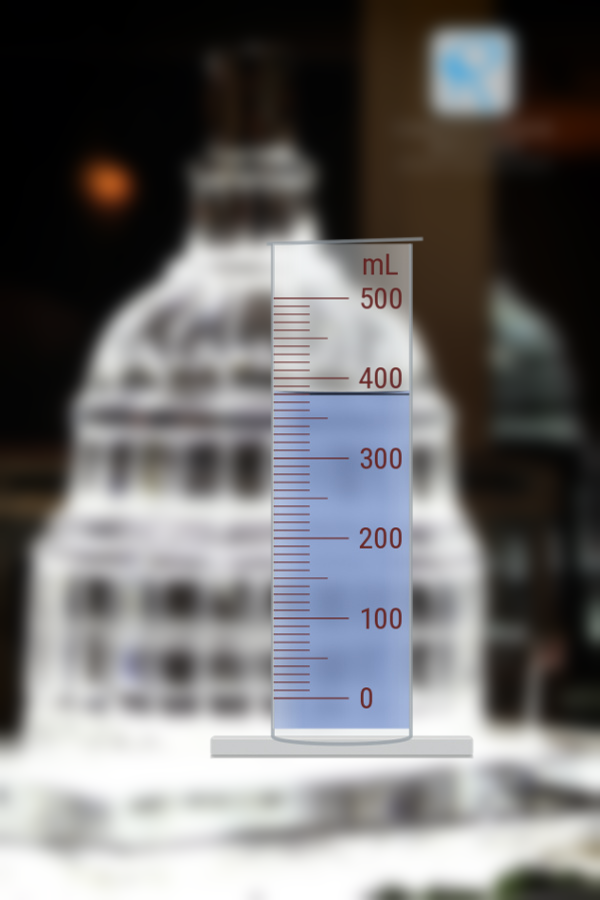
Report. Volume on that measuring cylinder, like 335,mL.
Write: 380,mL
